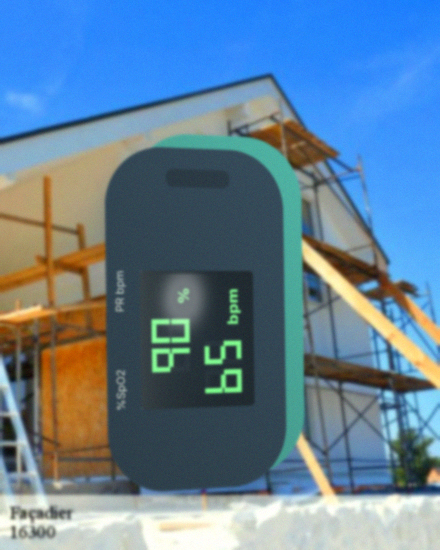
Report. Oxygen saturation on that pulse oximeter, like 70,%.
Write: 90,%
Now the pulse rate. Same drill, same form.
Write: 65,bpm
